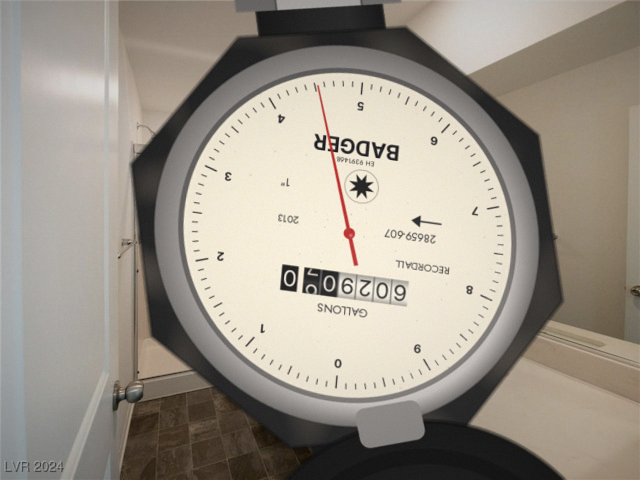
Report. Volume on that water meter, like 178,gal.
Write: 6029064.5,gal
